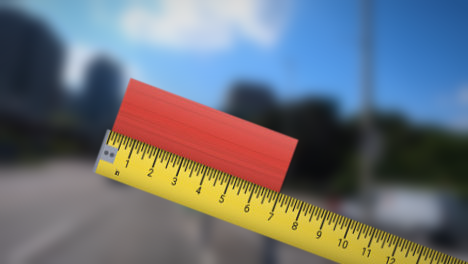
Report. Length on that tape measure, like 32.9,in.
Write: 7,in
